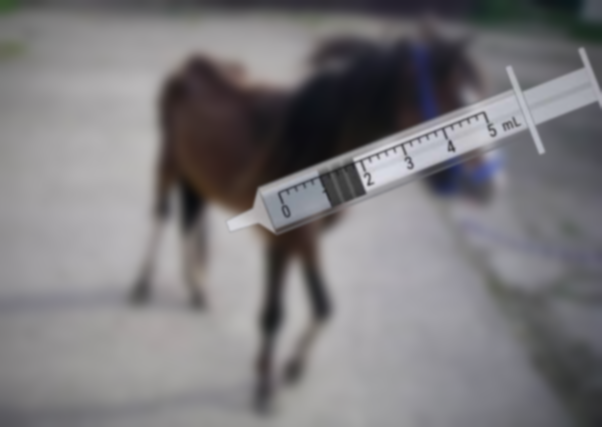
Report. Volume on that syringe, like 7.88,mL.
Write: 1,mL
